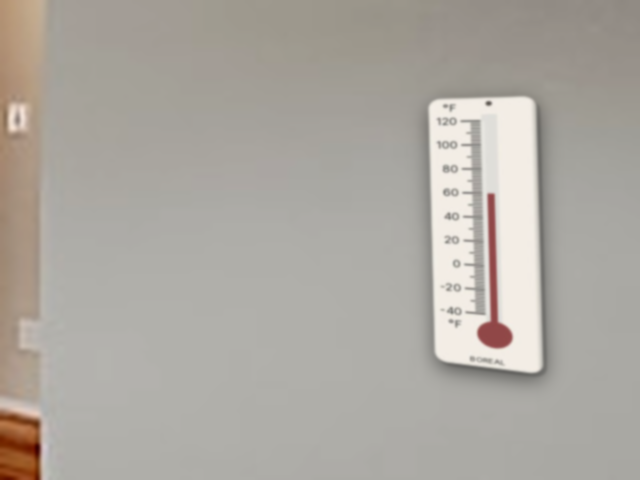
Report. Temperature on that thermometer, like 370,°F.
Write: 60,°F
